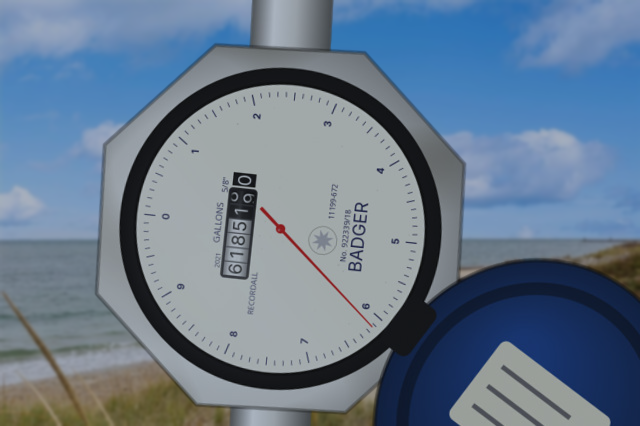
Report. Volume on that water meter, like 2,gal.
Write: 6185186.1,gal
